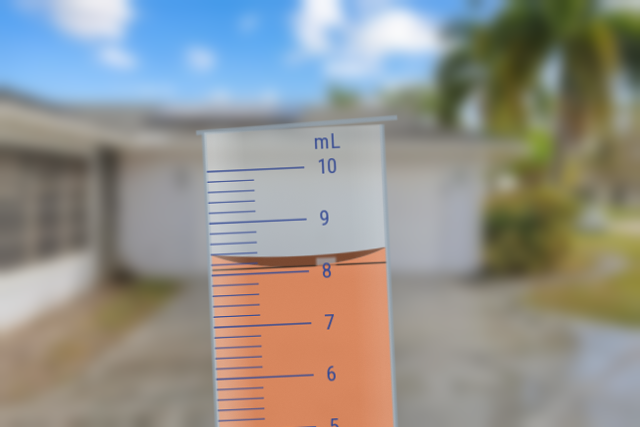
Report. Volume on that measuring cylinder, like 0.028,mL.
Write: 8.1,mL
